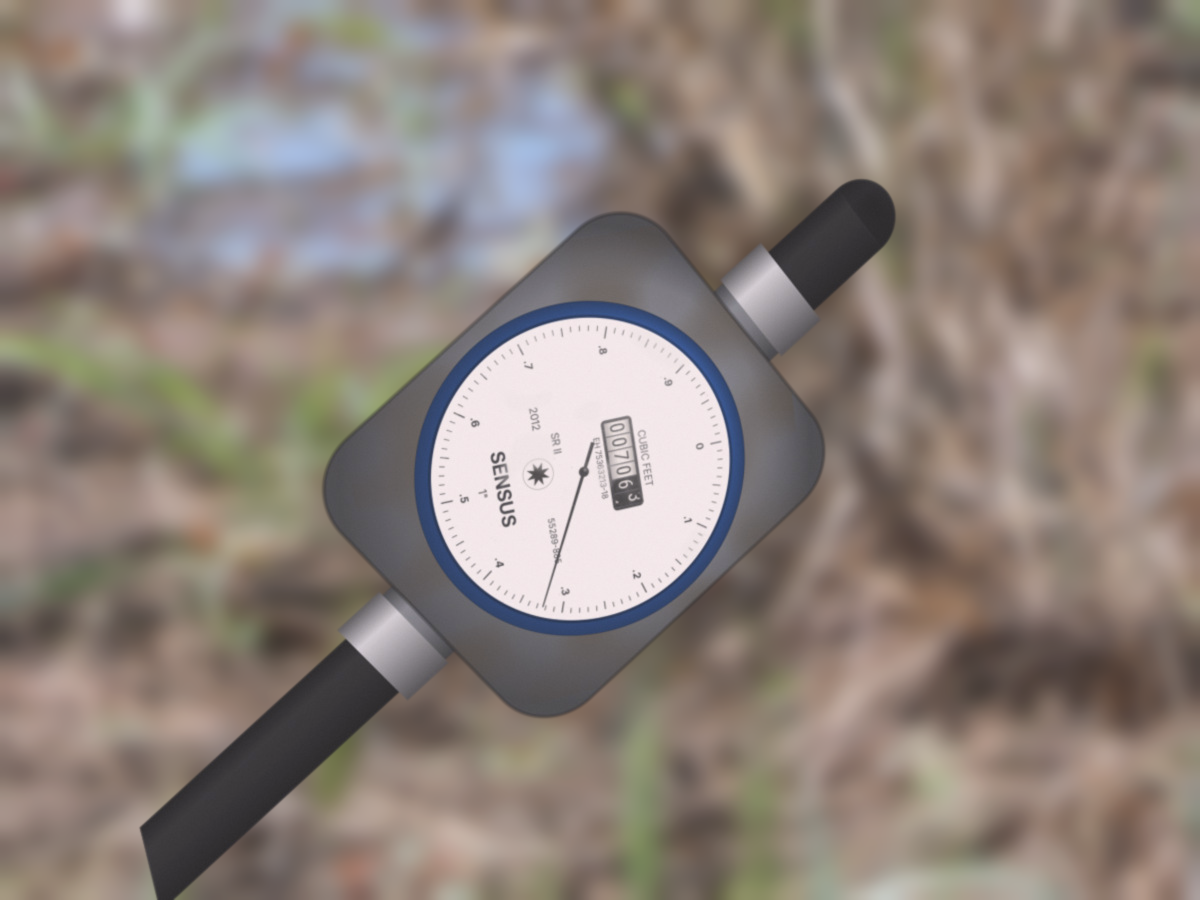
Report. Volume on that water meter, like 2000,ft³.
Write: 7063.32,ft³
